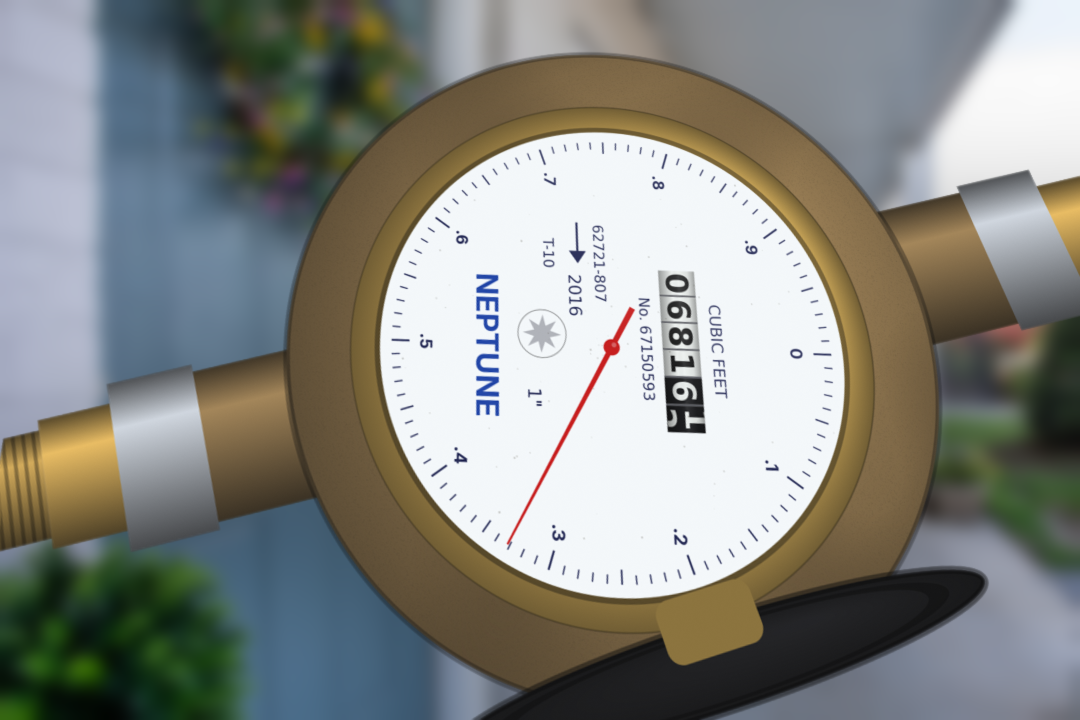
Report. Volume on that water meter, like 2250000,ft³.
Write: 68161.33,ft³
